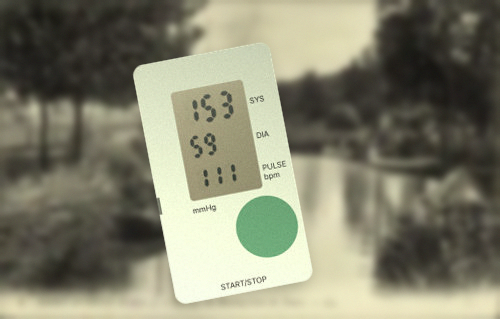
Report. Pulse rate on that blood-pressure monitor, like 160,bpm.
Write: 111,bpm
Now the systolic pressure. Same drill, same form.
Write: 153,mmHg
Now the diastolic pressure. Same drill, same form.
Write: 59,mmHg
